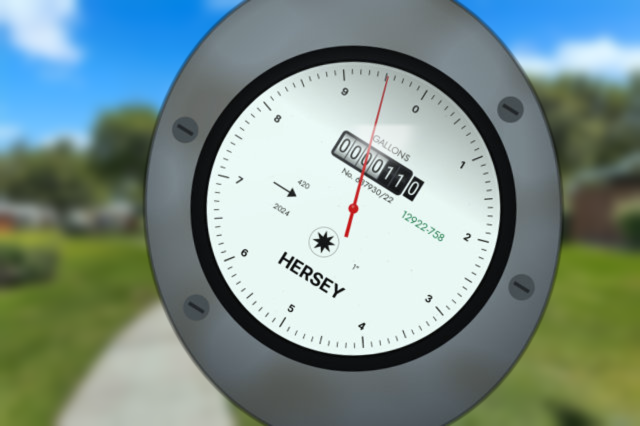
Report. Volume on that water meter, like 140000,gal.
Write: 109.5,gal
